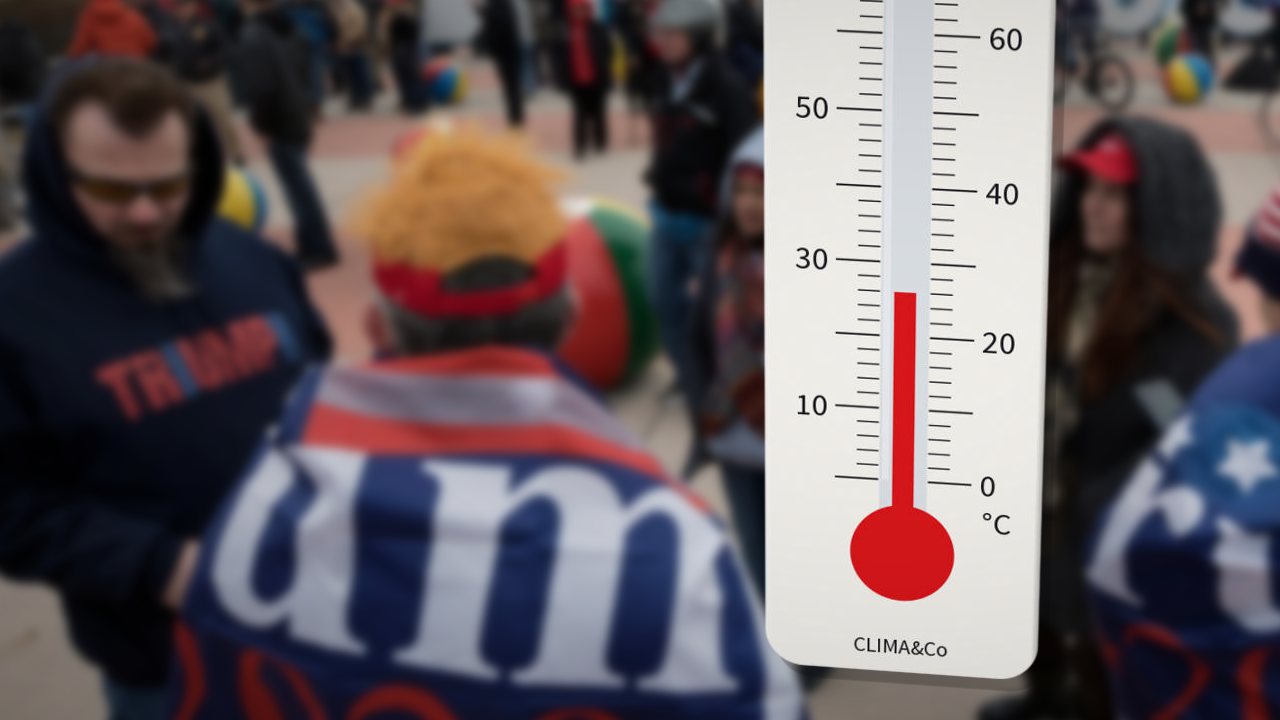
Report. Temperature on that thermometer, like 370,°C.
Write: 26,°C
